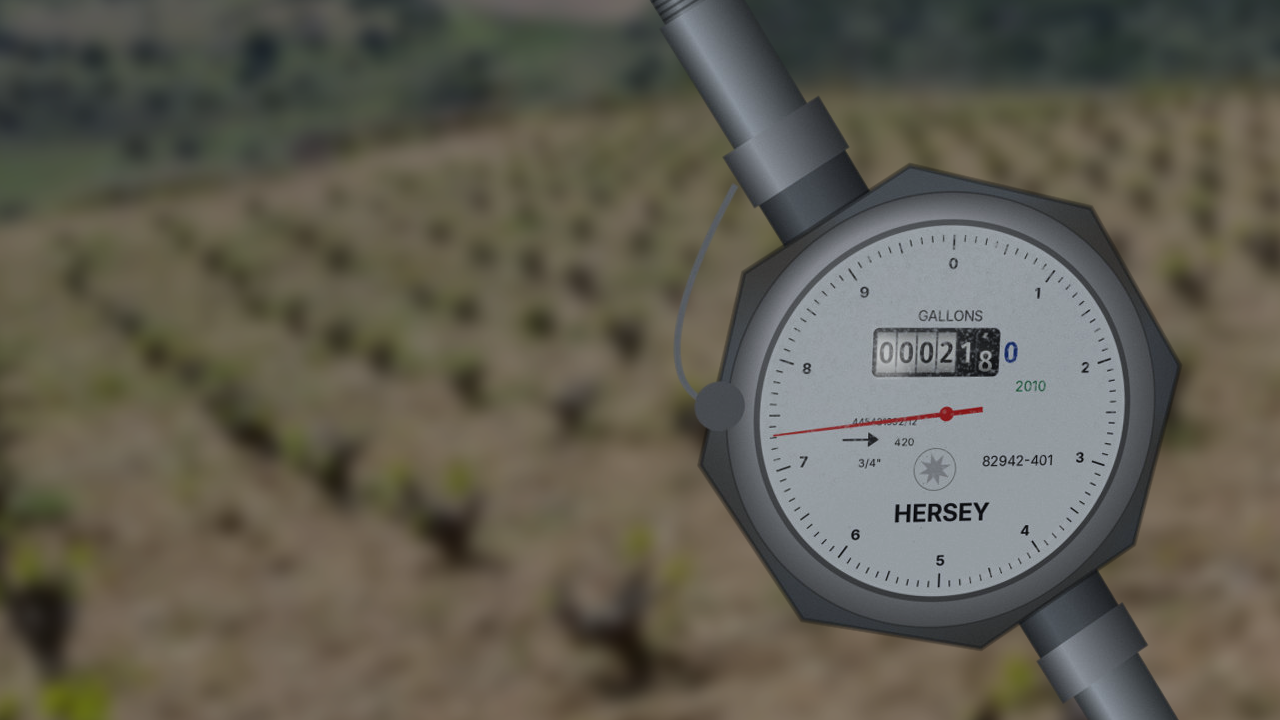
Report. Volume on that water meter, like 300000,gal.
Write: 2177.3,gal
